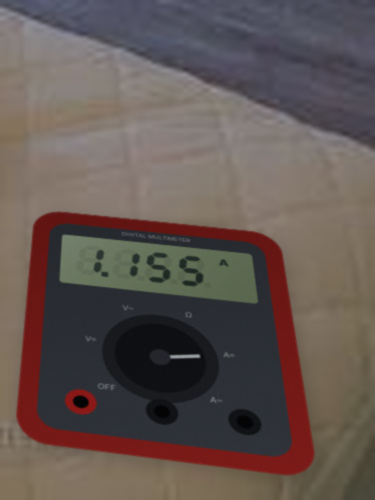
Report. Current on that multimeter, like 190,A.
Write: 1.155,A
